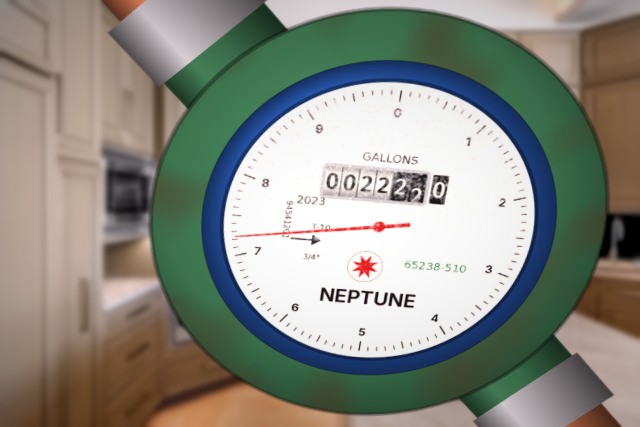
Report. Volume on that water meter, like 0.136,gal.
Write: 22217.2,gal
